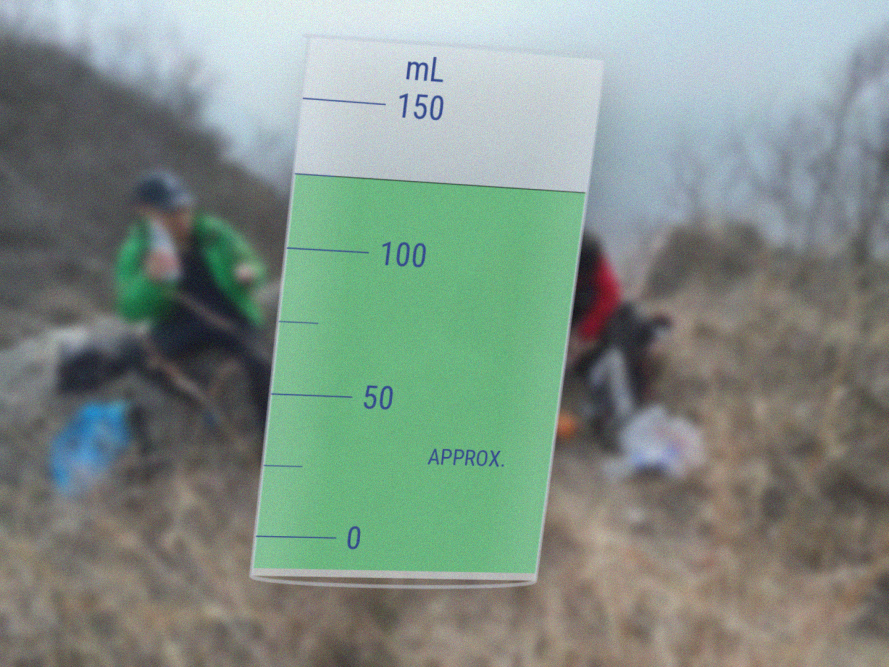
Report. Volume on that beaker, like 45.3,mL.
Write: 125,mL
